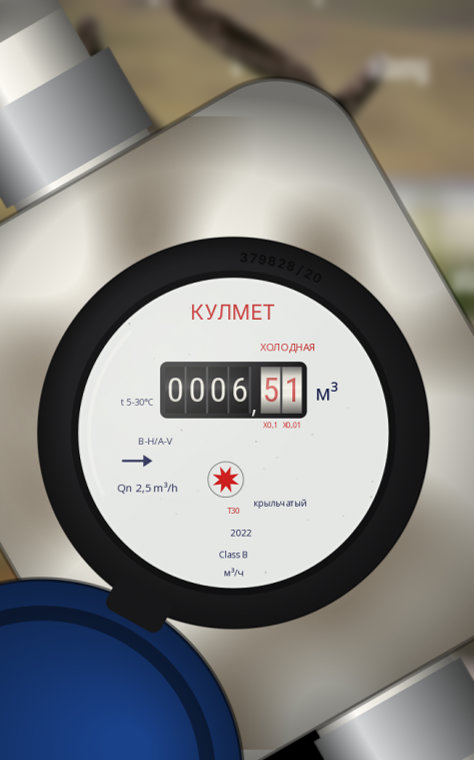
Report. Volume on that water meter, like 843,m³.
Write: 6.51,m³
